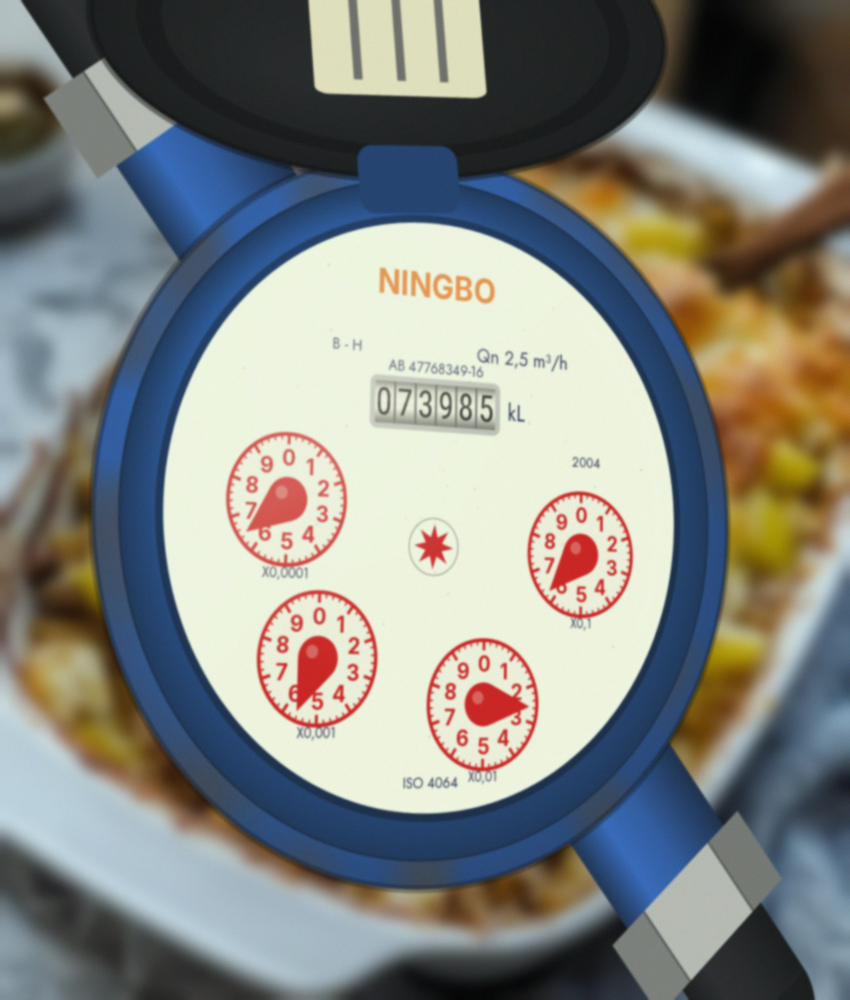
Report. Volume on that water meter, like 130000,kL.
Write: 73985.6256,kL
